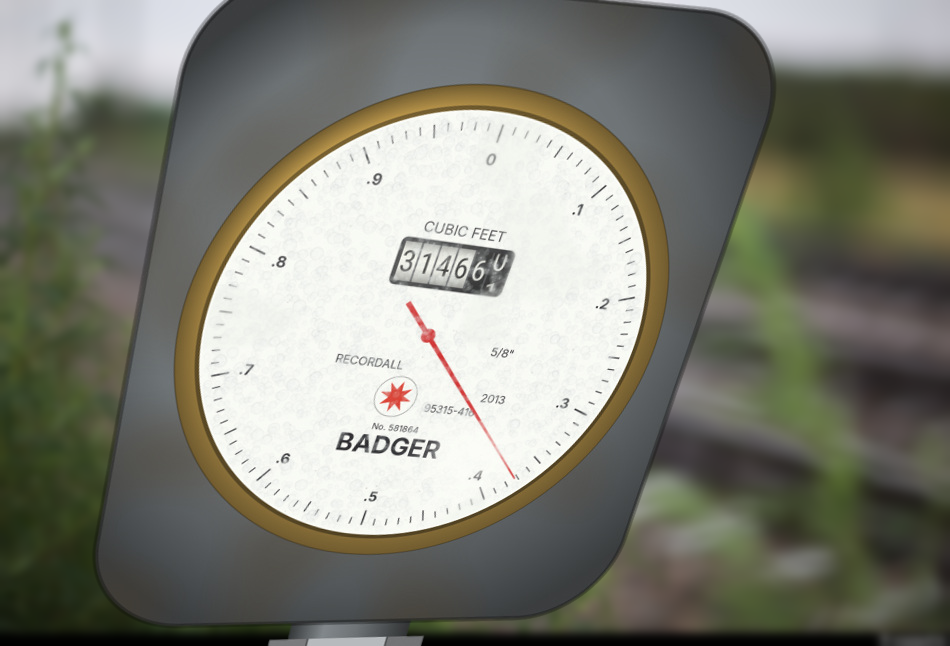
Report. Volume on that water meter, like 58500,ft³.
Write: 314660.37,ft³
